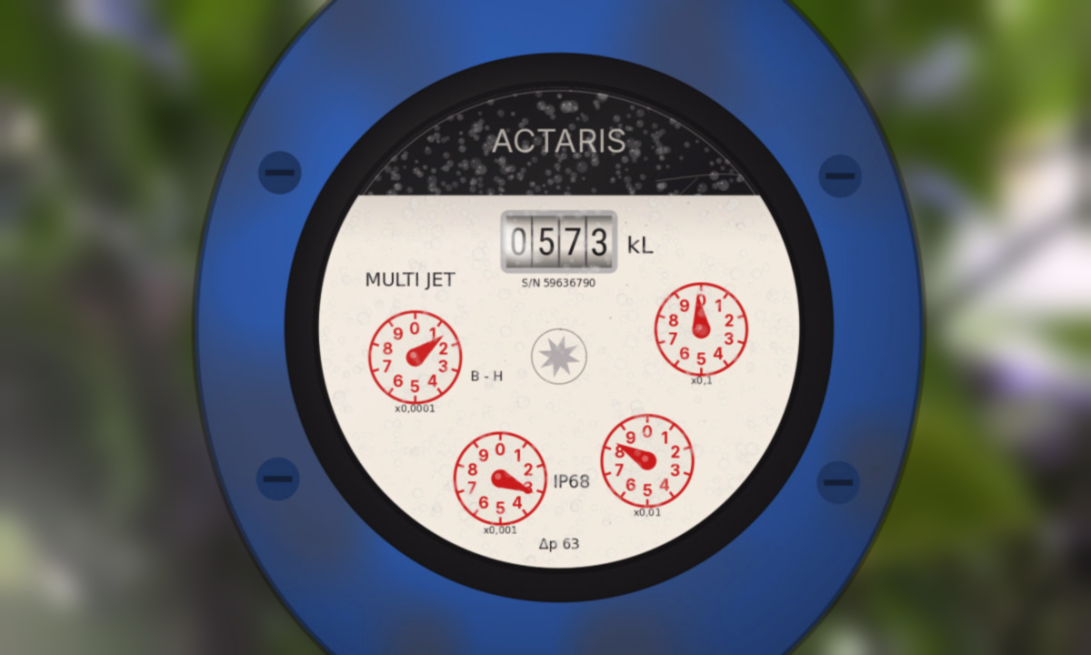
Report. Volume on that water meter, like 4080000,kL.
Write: 572.9831,kL
